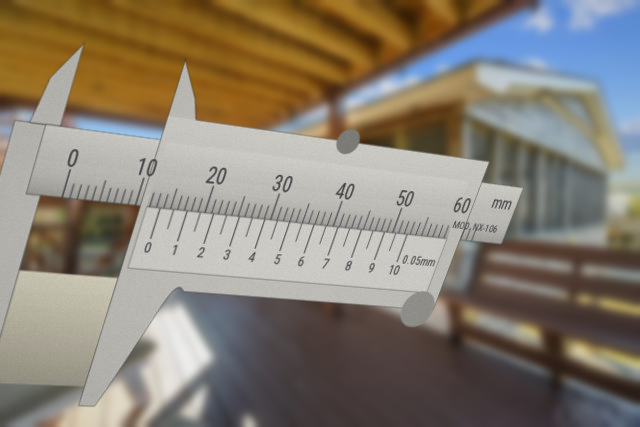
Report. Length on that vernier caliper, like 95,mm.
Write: 13.5,mm
